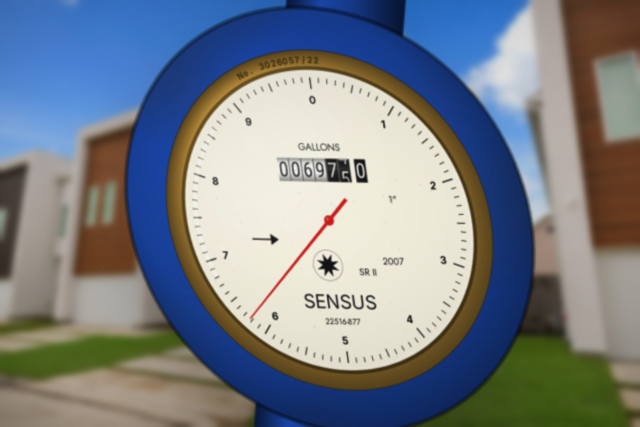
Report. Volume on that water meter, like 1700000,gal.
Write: 69746.2,gal
